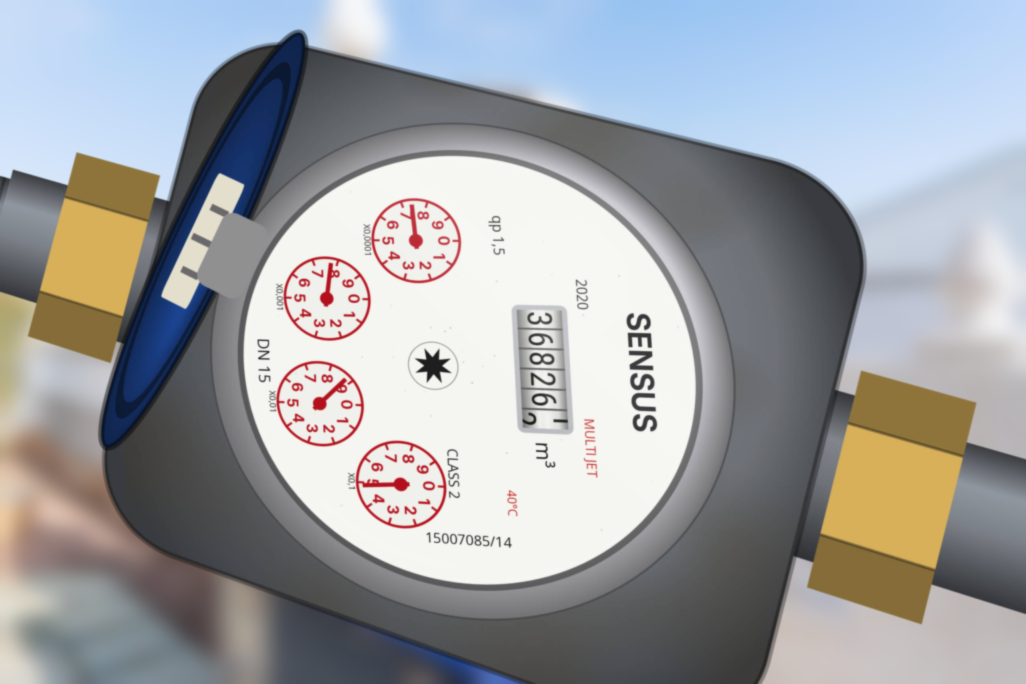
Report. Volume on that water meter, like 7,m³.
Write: 368261.4877,m³
